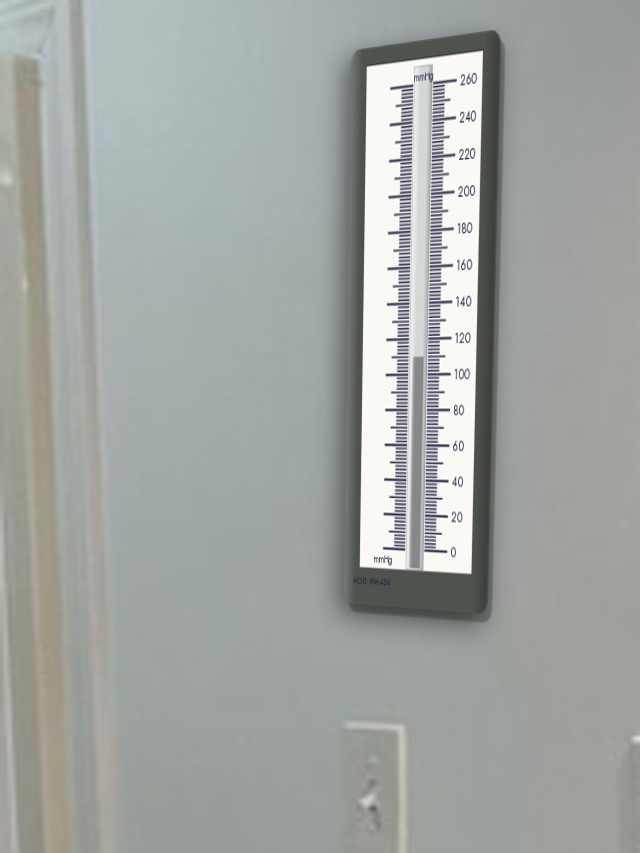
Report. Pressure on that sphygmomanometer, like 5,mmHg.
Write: 110,mmHg
